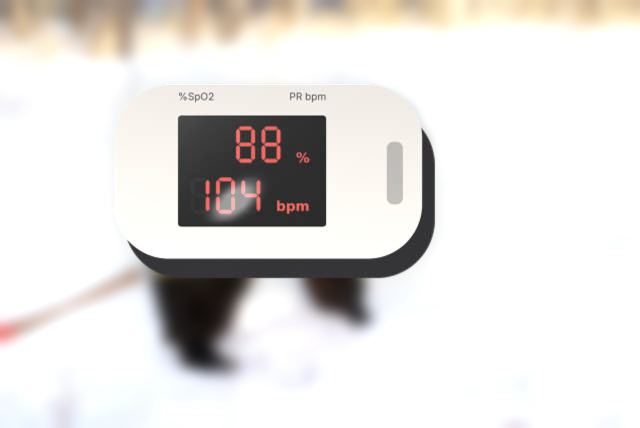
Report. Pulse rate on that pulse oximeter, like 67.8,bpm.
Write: 104,bpm
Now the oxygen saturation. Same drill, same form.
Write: 88,%
